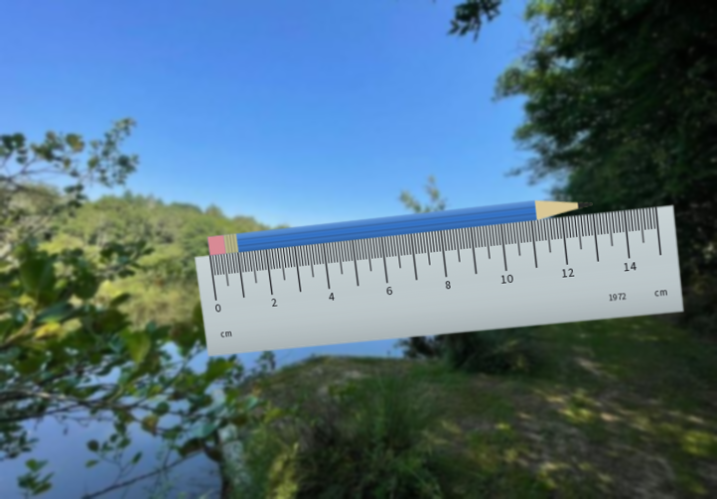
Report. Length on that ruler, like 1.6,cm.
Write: 13,cm
